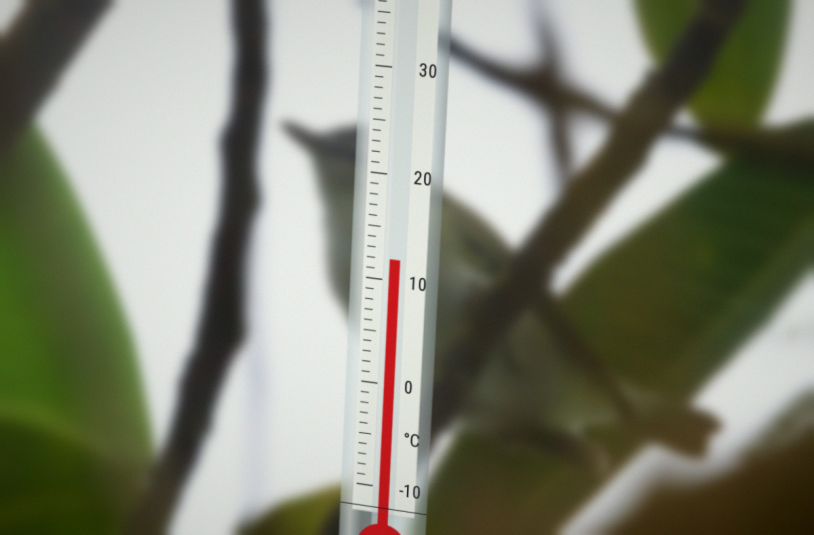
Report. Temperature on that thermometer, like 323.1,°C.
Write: 12,°C
